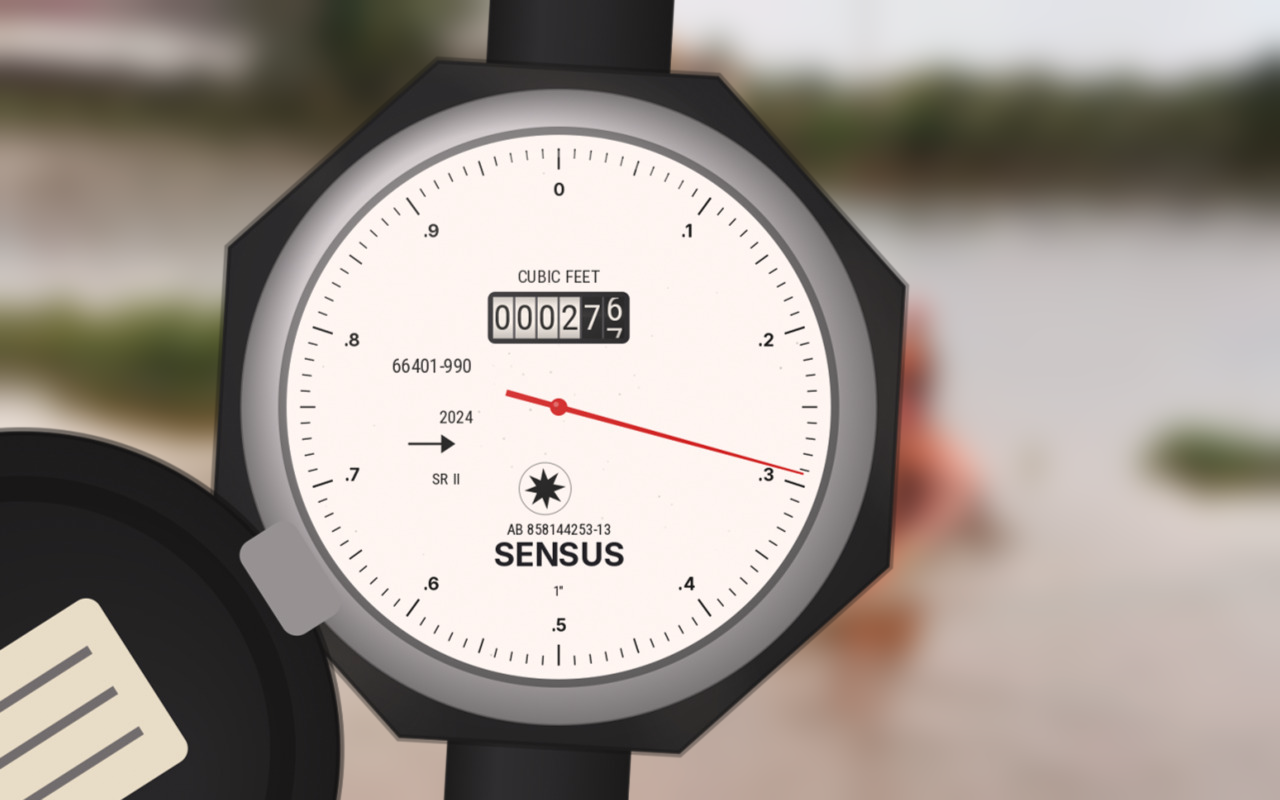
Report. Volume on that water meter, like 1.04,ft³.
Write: 276.29,ft³
